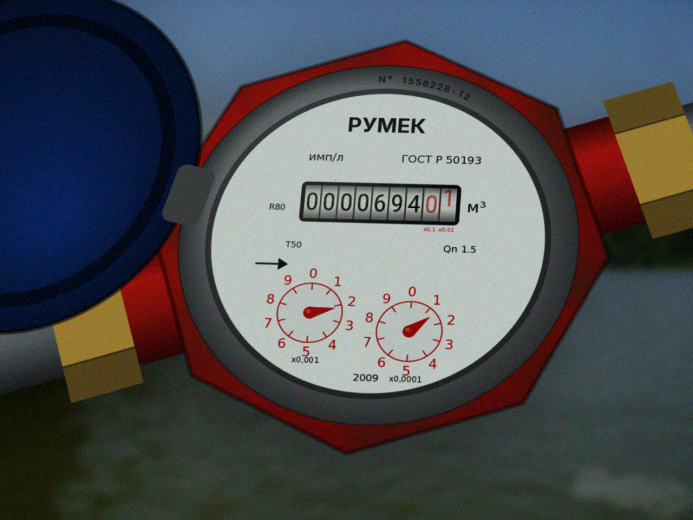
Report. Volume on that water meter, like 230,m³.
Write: 694.0121,m³
